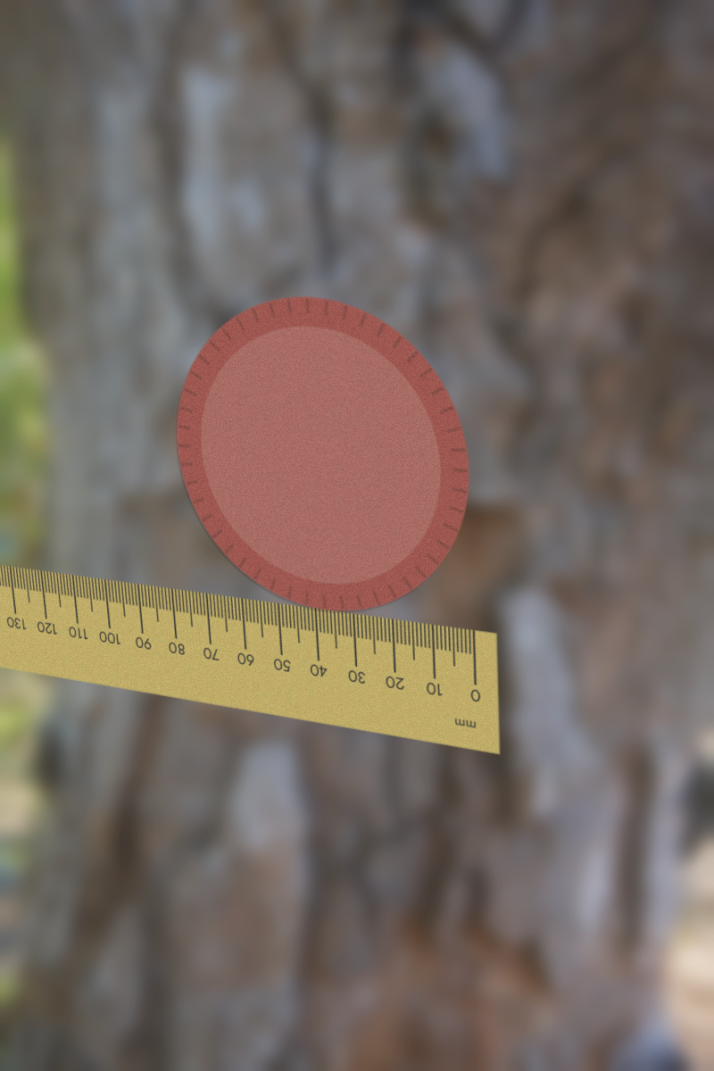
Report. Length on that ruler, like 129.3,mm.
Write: 75,mm
